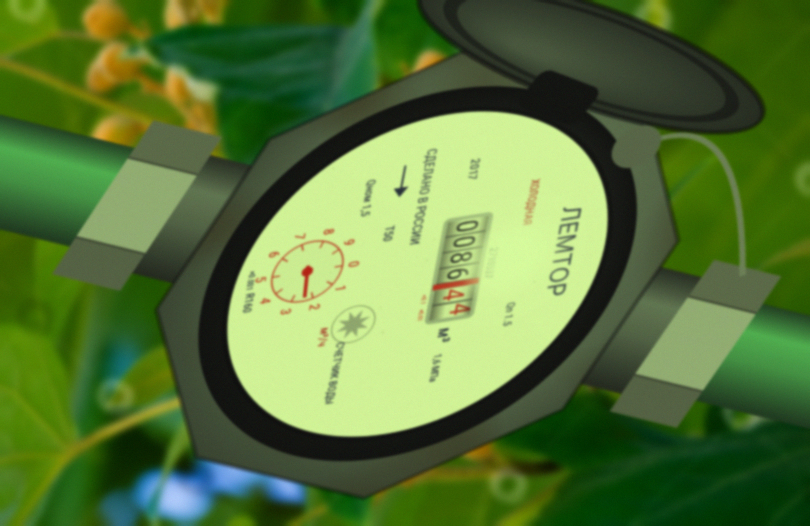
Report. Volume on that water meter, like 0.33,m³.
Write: 86.442,m³
